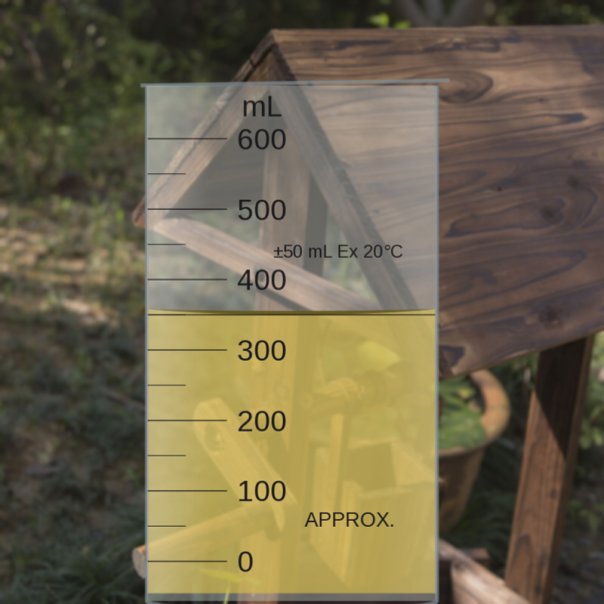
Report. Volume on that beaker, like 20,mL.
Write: 350,mL
